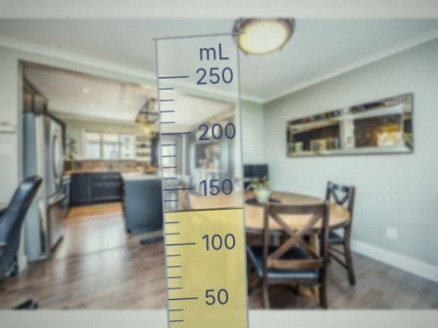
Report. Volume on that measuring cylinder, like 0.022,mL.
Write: 130,mL
